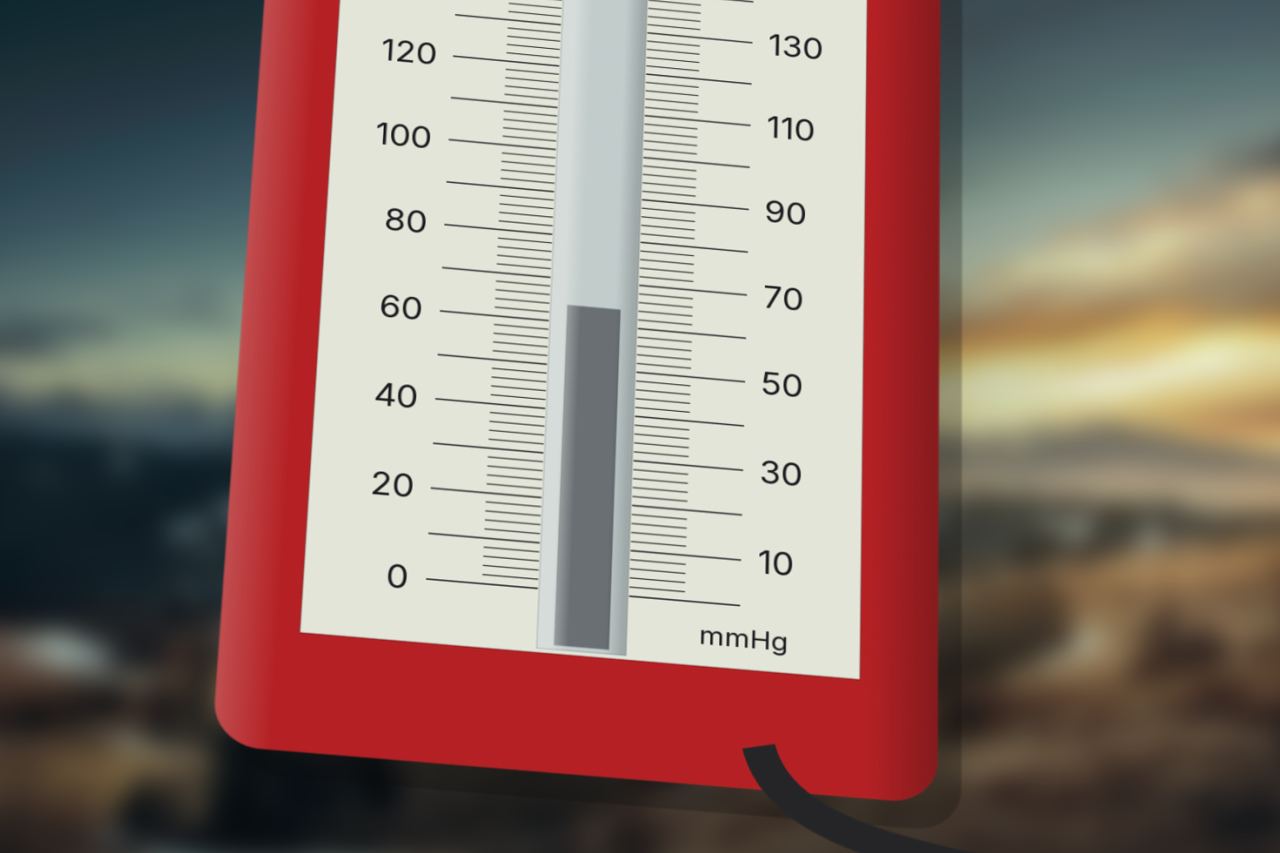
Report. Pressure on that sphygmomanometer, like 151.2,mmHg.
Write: 64,mmHg
